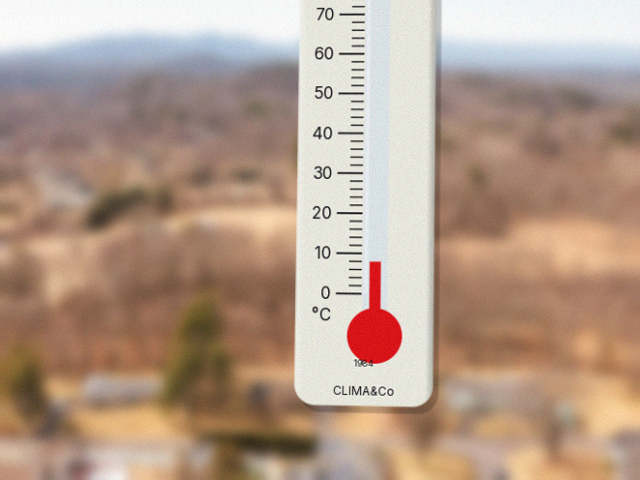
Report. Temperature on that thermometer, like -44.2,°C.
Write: 8,°C
